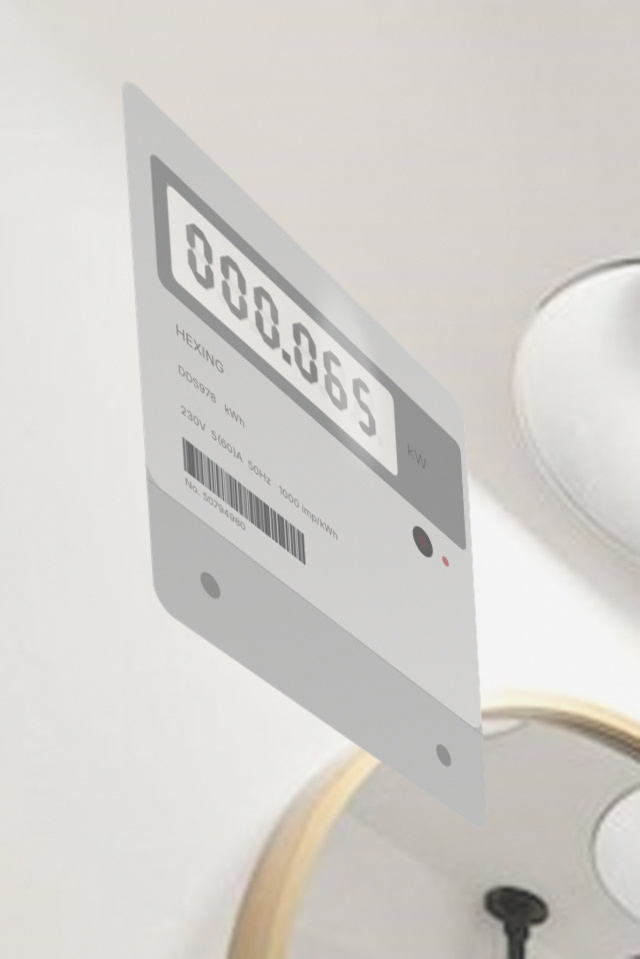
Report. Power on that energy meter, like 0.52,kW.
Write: 0.065,kW
